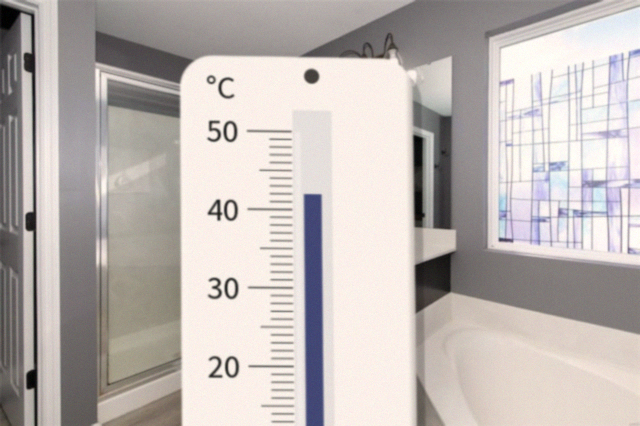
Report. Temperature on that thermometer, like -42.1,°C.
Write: 42,°C
